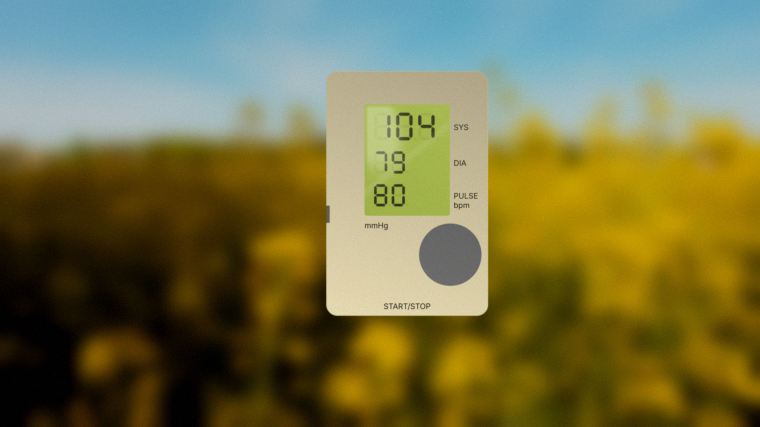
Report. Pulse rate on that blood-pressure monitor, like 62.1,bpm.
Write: 80,bpm
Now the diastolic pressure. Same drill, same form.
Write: 79,mmHg
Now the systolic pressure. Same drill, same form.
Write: 104,mmHg
